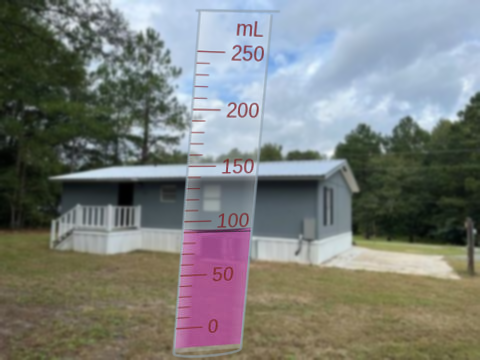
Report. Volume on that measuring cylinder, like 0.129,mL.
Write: 90,mL
